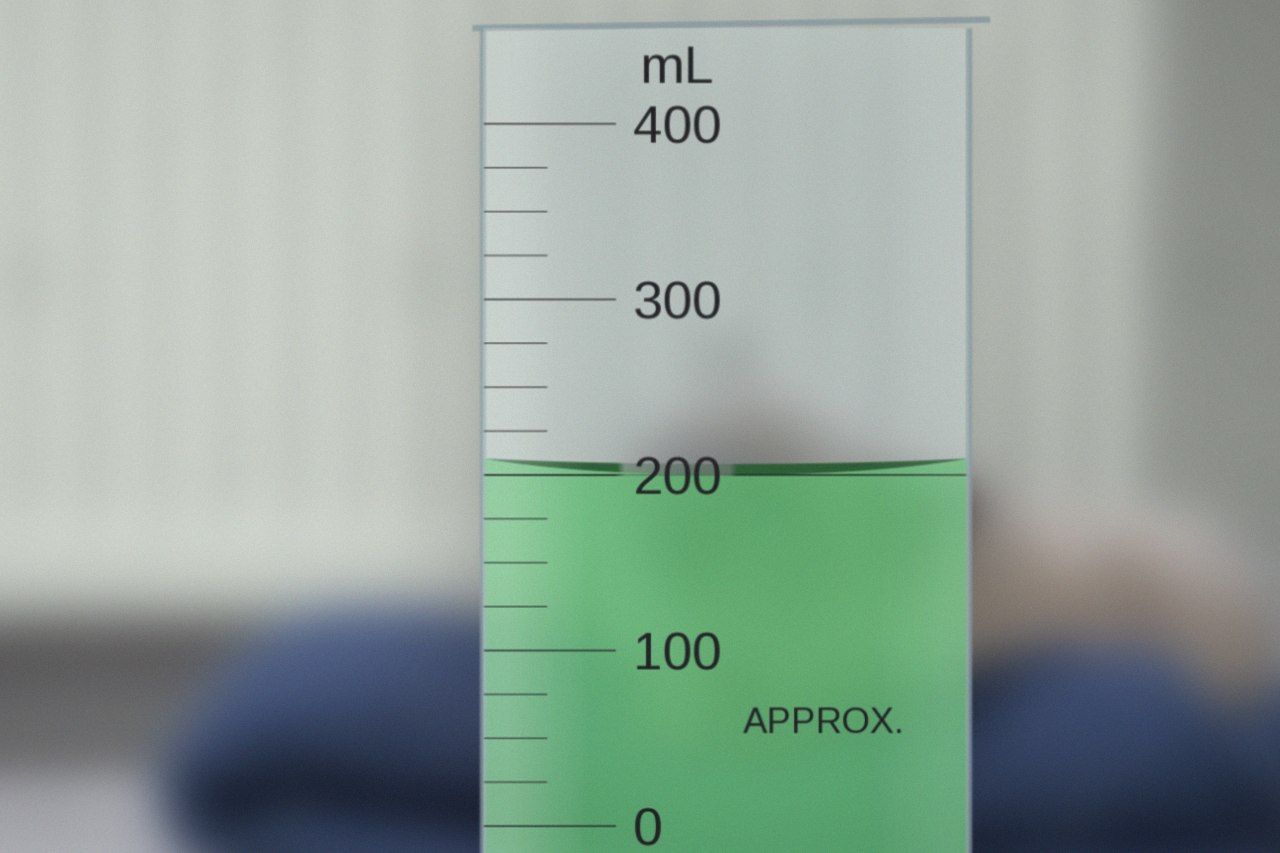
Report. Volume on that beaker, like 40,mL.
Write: 200,mL
